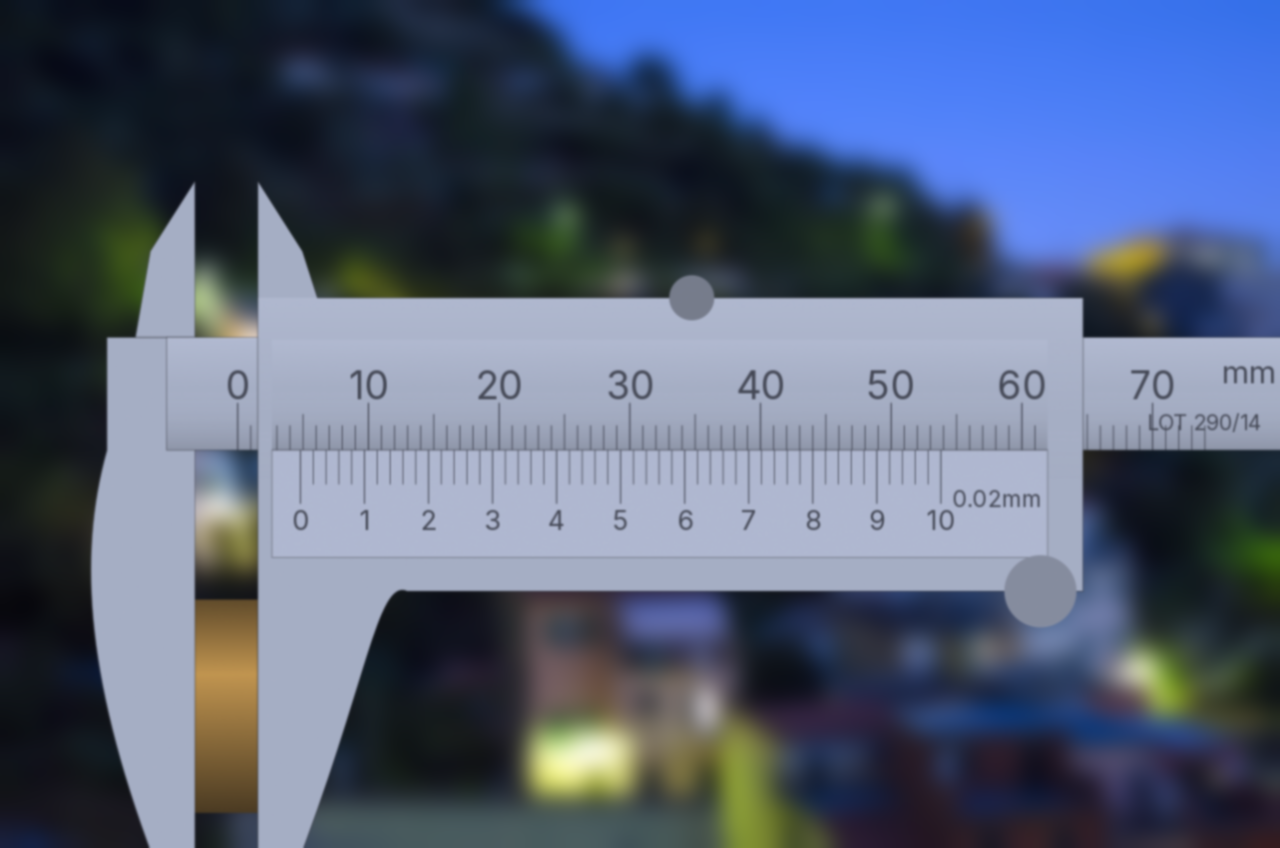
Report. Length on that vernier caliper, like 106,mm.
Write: 4.8,mm
